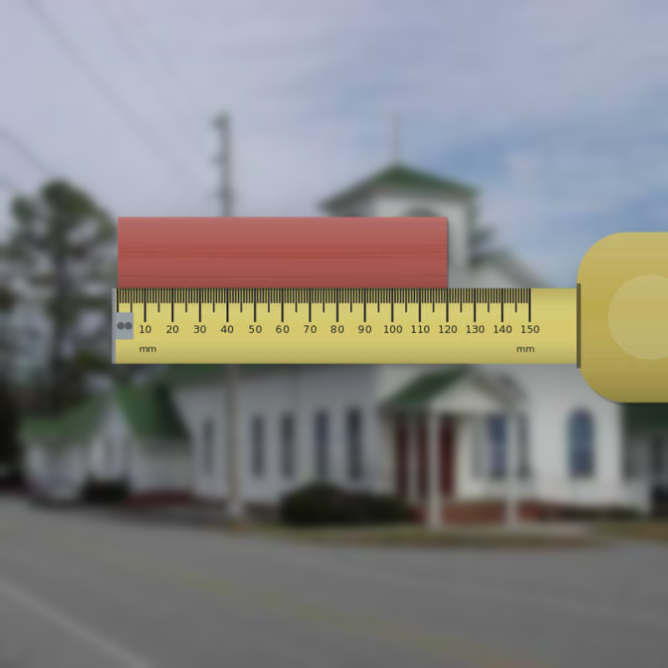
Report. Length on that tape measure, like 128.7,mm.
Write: 120,mm
